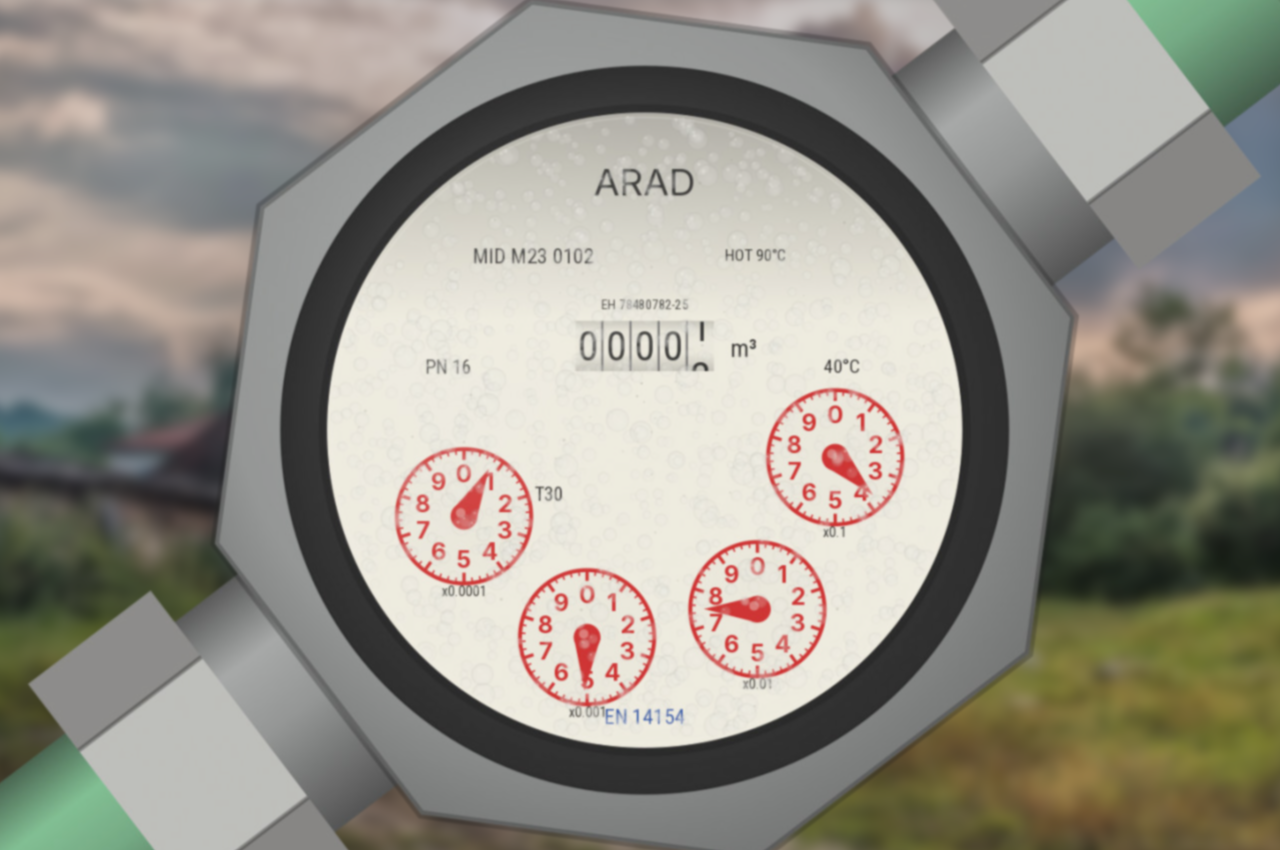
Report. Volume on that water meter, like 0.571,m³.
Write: 1.3750,m³
